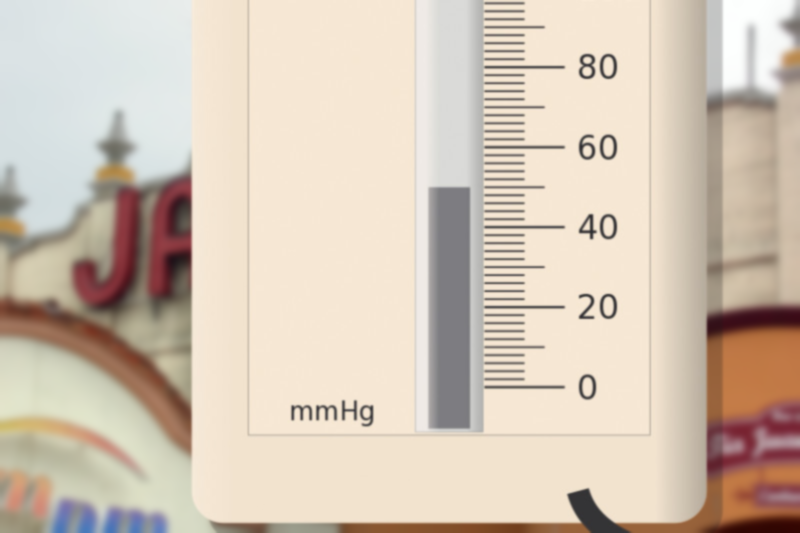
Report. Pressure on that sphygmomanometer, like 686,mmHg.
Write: 50,mmHg
